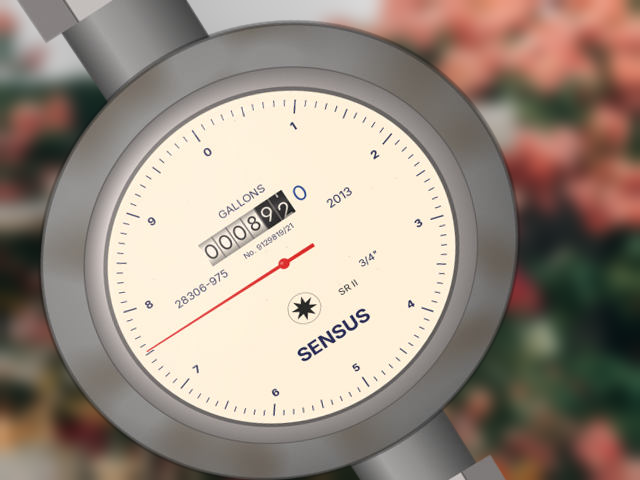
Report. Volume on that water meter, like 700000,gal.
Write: 8917.5,gal
